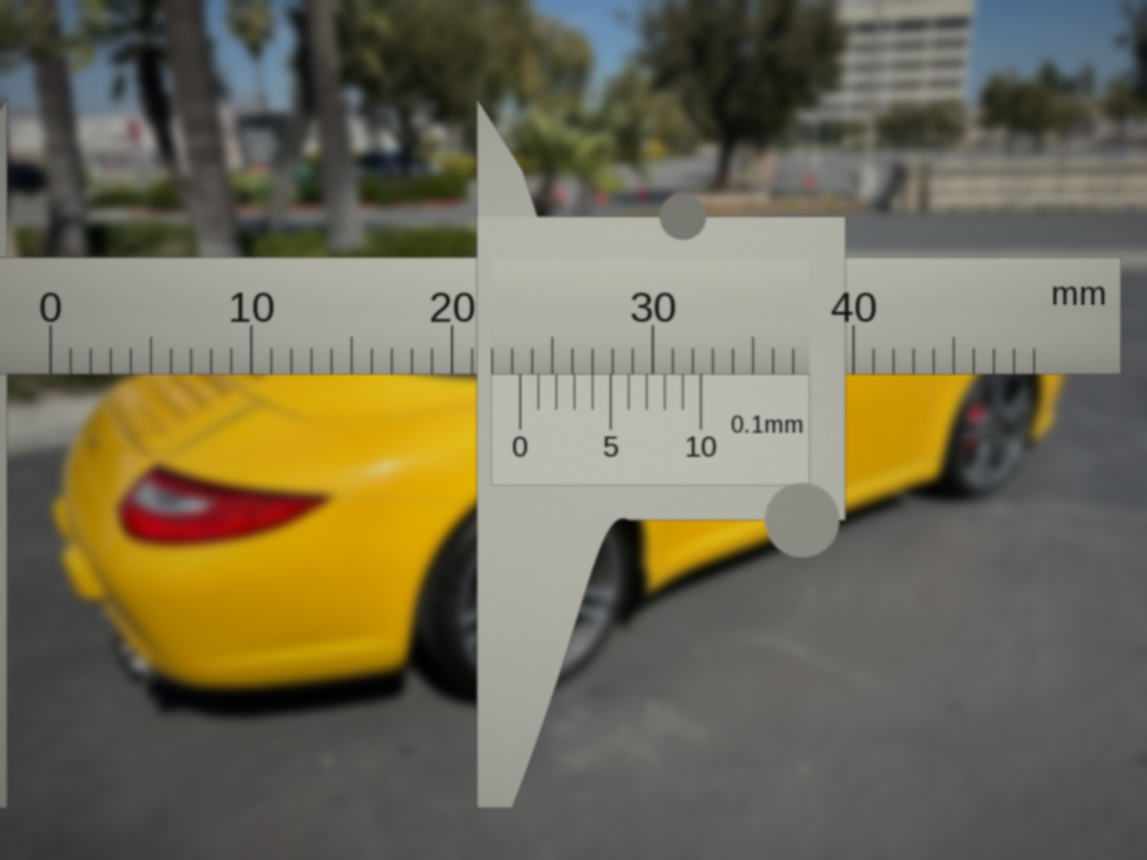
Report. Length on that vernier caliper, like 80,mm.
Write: 23.4,mm
